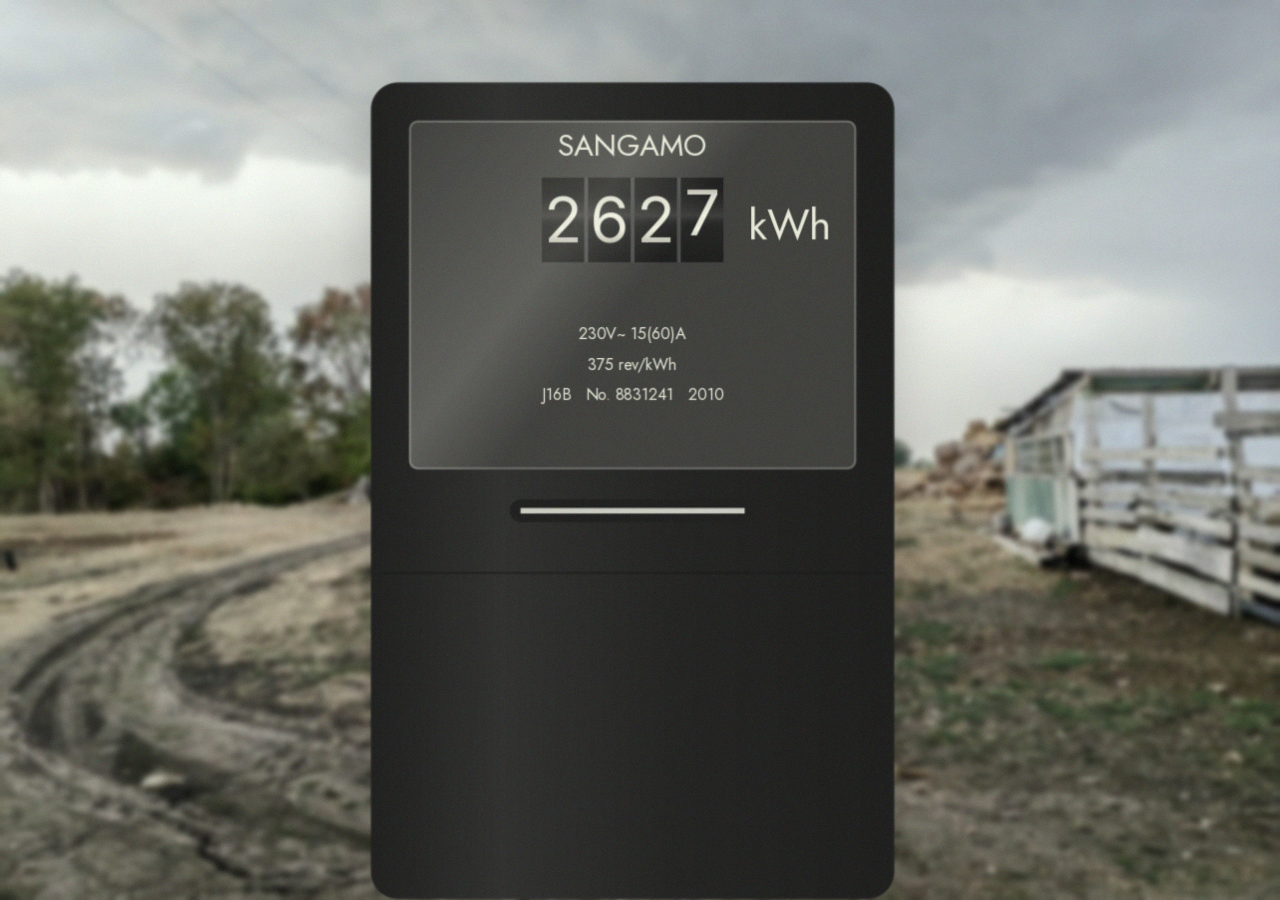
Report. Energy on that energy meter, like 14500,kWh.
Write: 2627,kWh
